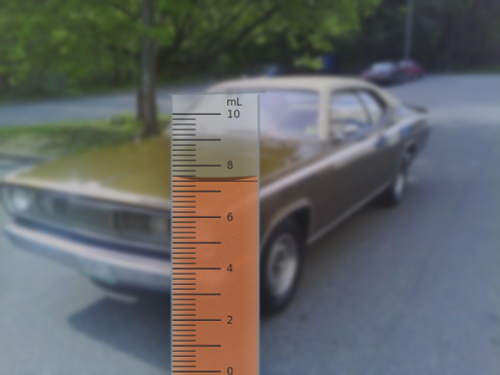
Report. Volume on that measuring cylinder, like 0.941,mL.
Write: 7.4,mL
